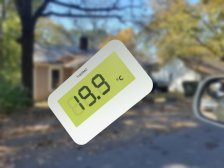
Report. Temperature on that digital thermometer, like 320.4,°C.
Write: 19.9,°C
